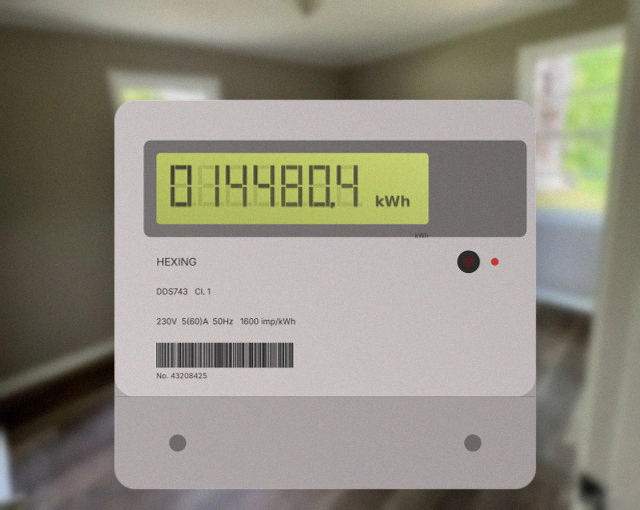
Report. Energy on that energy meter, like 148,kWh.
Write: 14480.4,kWh
